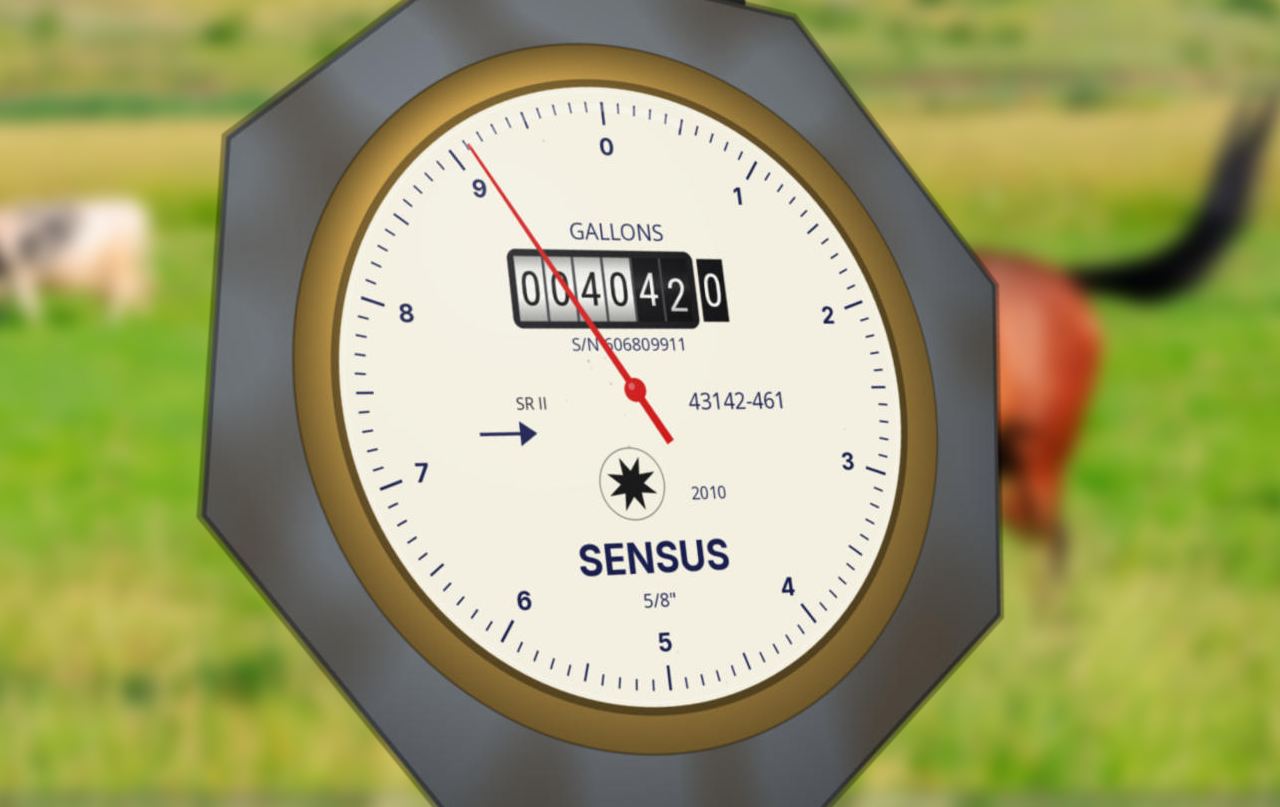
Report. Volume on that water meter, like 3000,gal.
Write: 40419.1,gal
